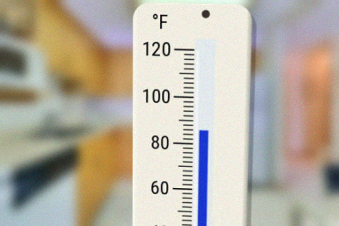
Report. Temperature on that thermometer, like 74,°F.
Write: 86,°F
